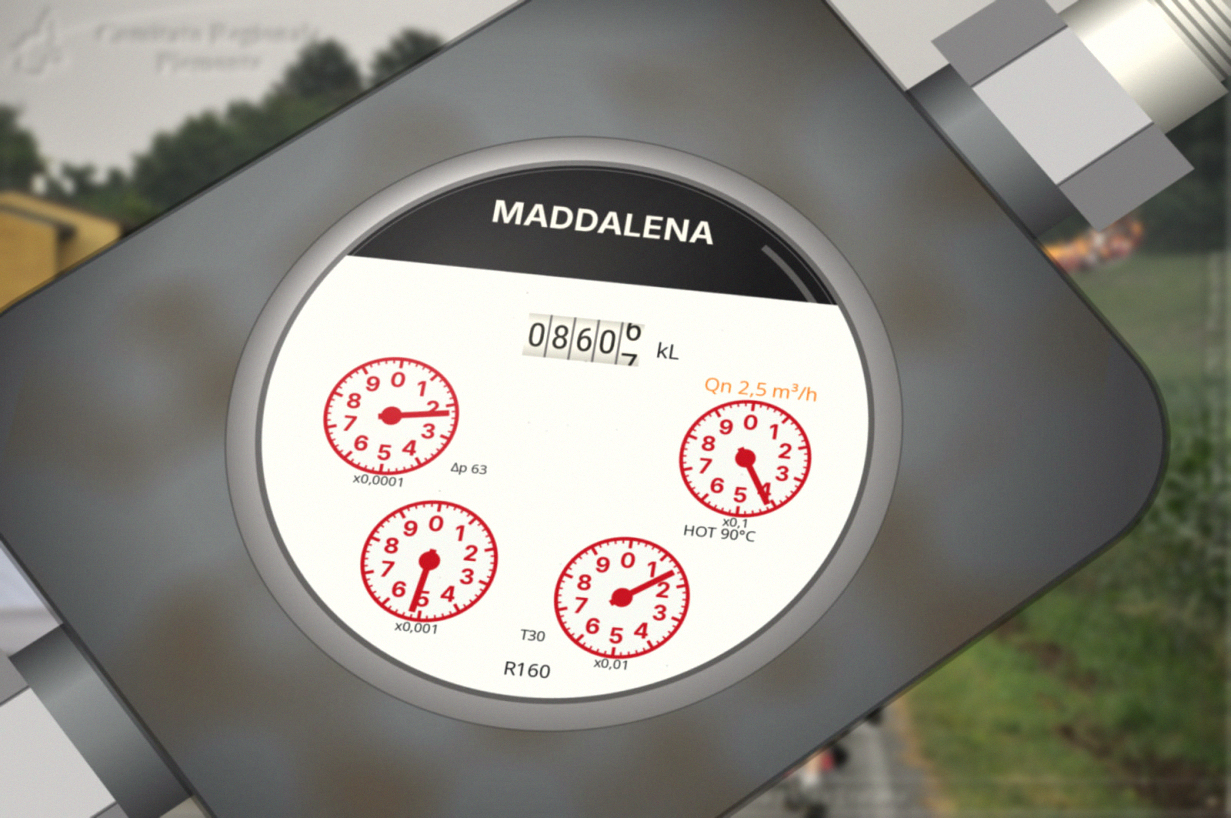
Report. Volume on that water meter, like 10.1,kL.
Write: 8606.4152,kL
